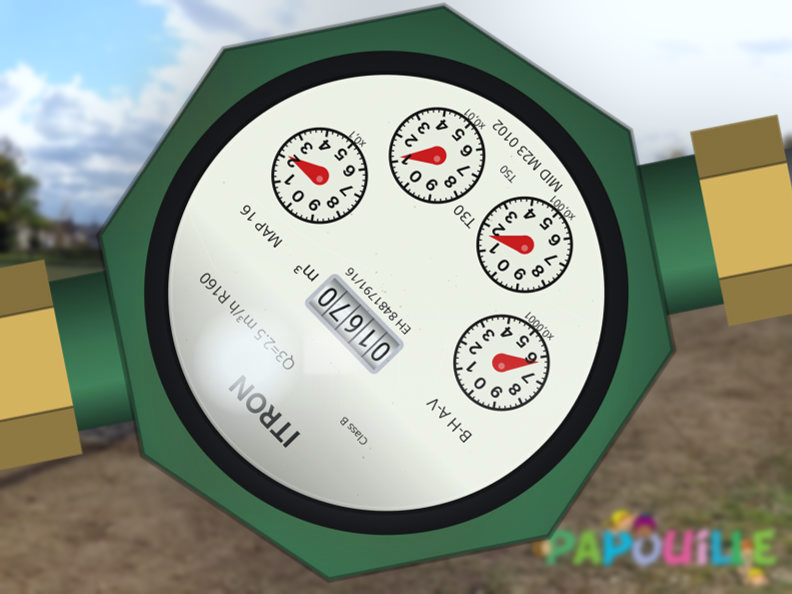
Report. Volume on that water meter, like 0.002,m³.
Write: 1670.2116,m³
